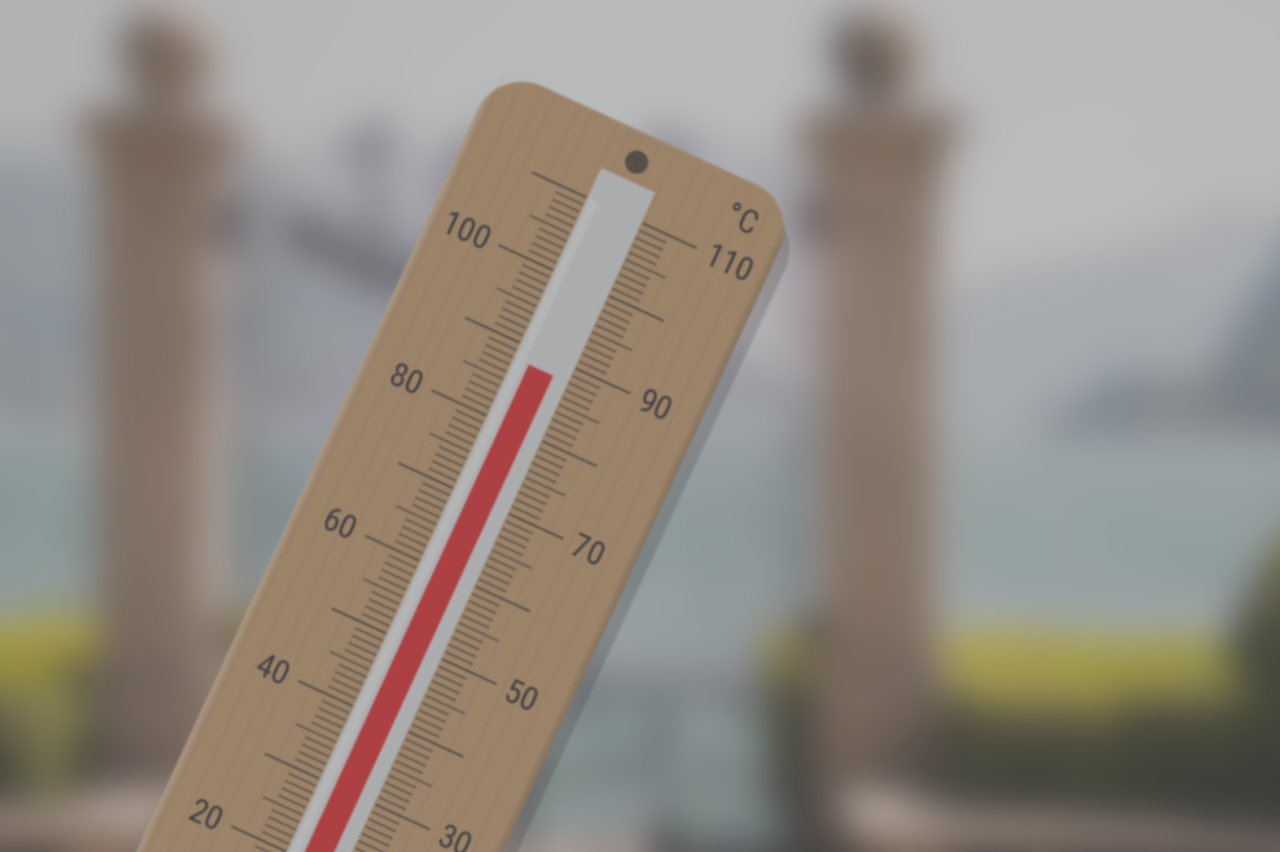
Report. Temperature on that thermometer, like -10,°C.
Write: 88,°C
